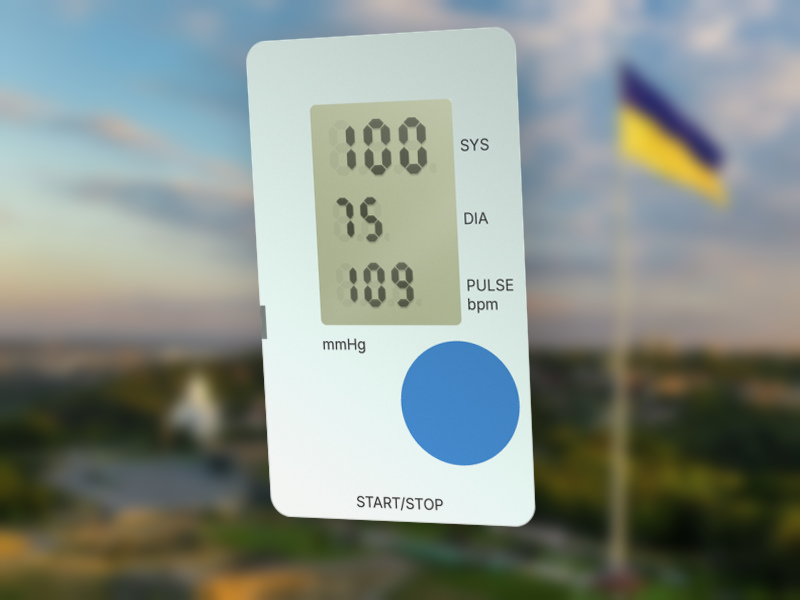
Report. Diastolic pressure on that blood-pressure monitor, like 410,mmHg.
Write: 75,mmHg
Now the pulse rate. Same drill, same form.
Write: 109,bpm
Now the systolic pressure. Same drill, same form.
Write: 100,mmHg
